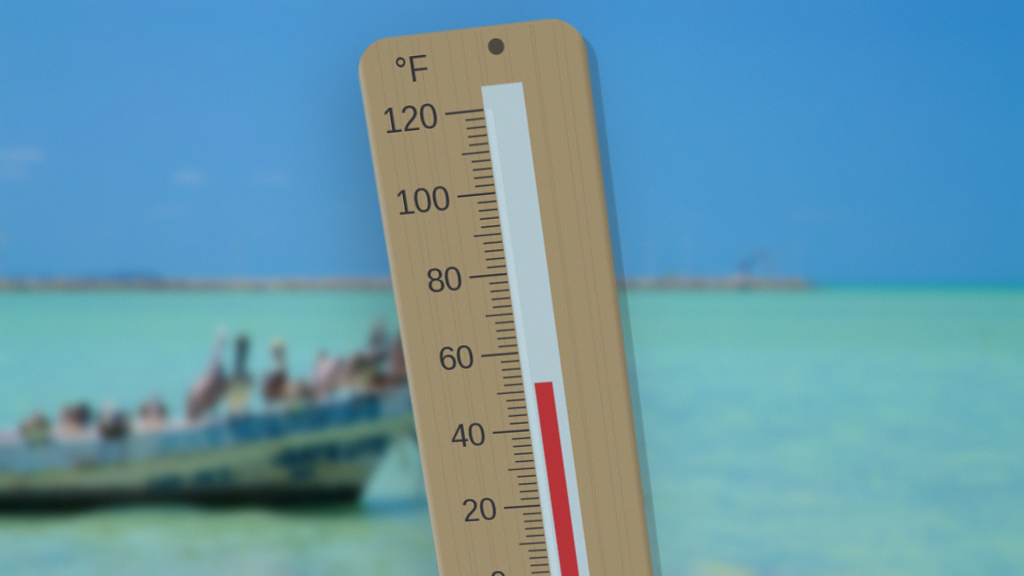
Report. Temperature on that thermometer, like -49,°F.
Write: 52,°F
